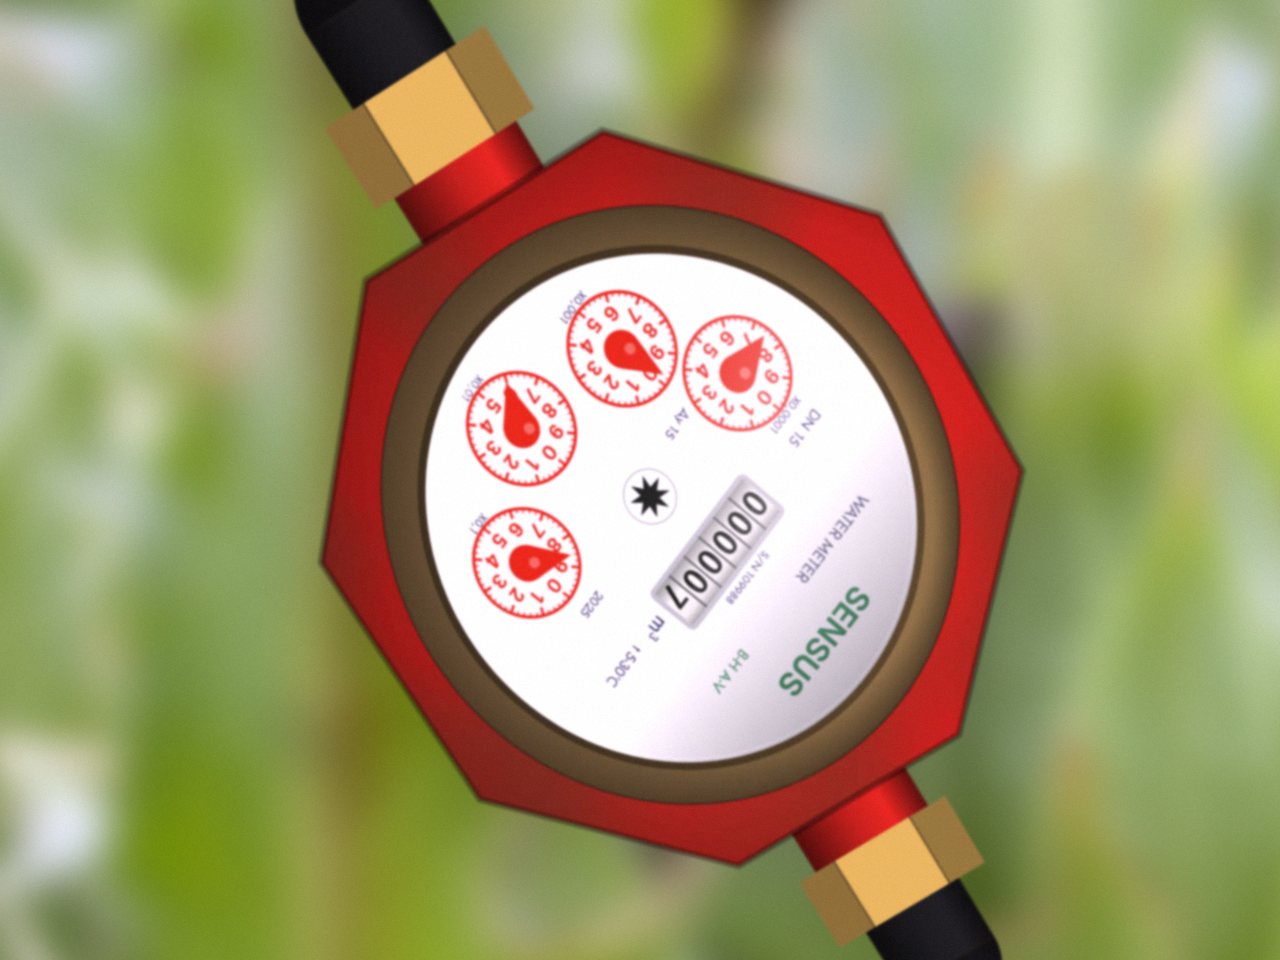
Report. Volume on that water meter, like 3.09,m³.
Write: 6.8597,m³
